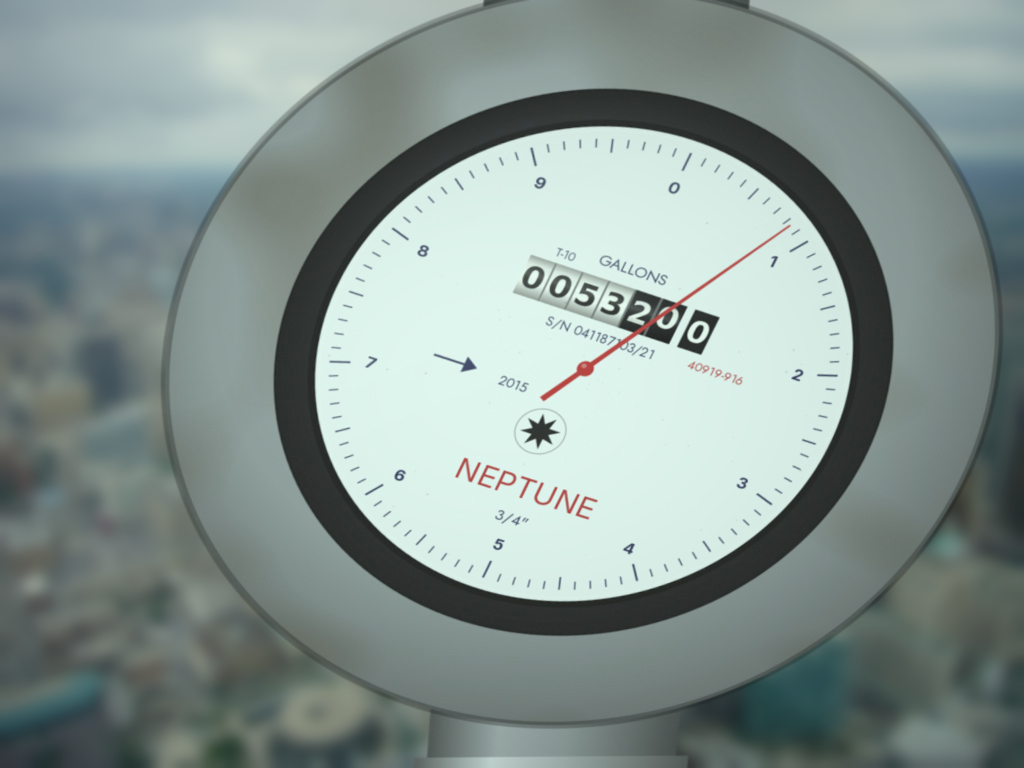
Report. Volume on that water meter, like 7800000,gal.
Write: 53200.8,gal
